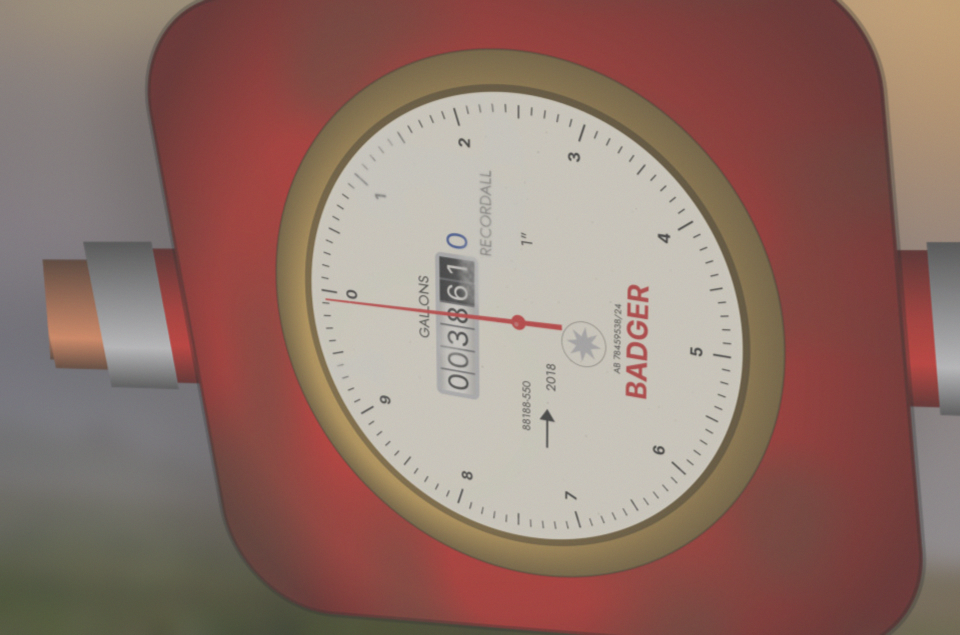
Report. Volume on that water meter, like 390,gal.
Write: 38609.9,gal
